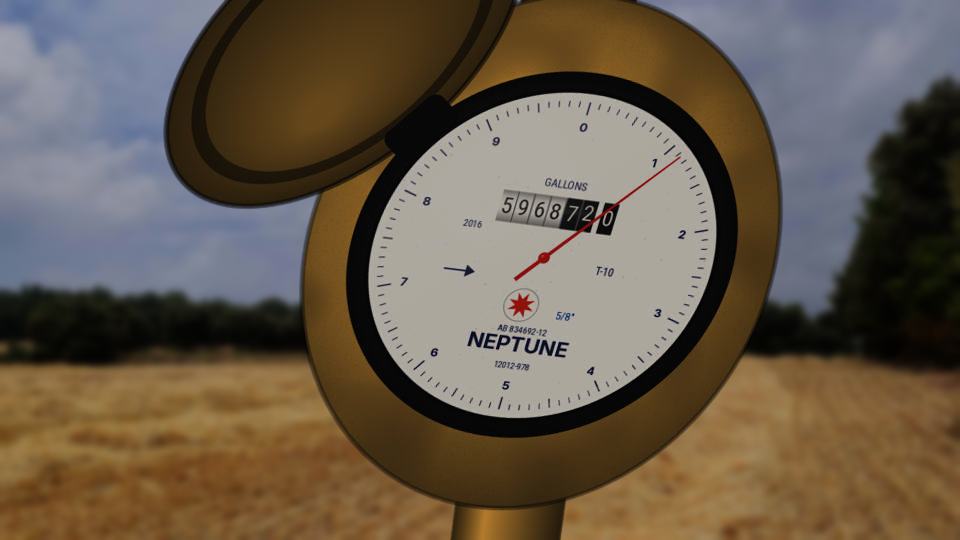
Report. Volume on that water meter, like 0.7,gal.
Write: 5968721.1,gal
